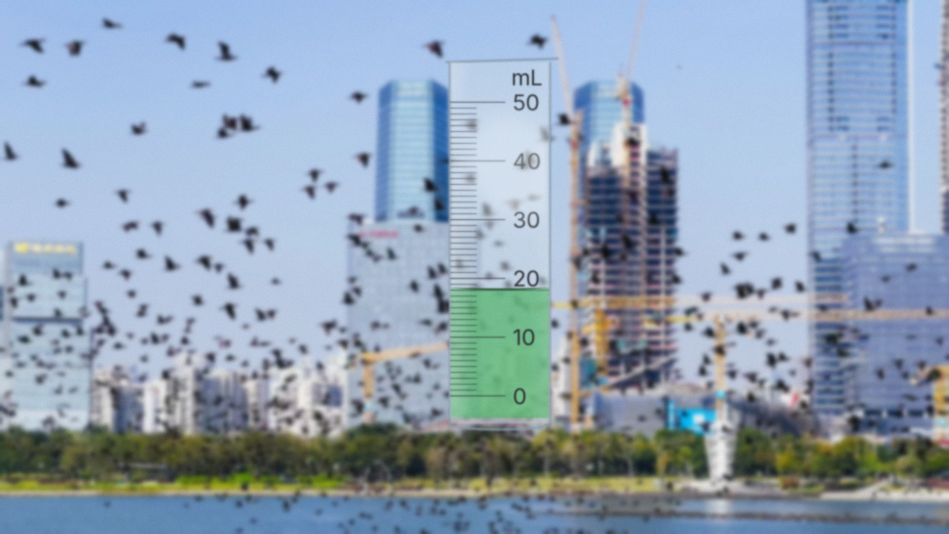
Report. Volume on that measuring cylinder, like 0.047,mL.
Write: 18,mL
